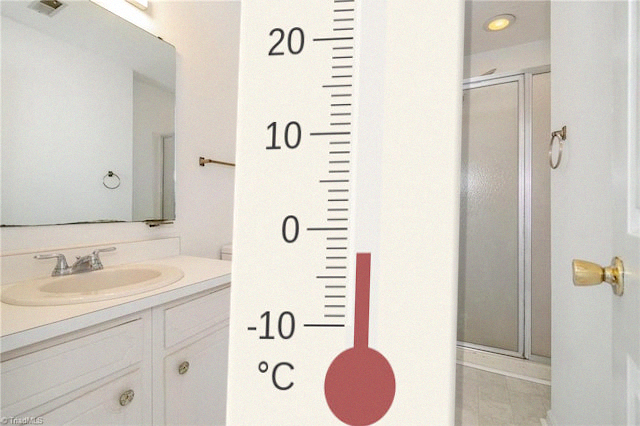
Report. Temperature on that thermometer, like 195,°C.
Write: -2.5,°C
